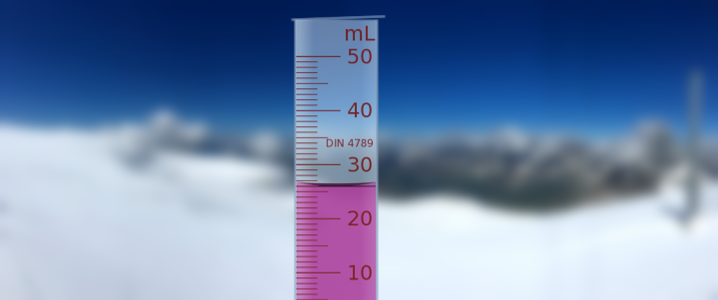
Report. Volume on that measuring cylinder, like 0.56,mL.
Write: 26,mL
